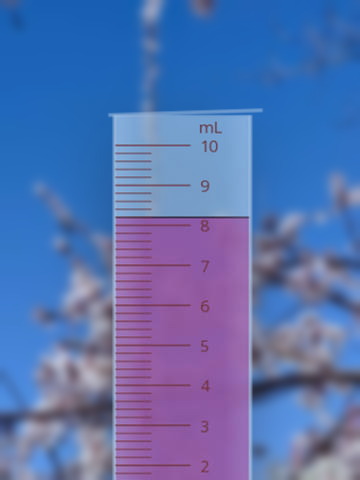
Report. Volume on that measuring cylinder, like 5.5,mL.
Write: 8.2,mL
